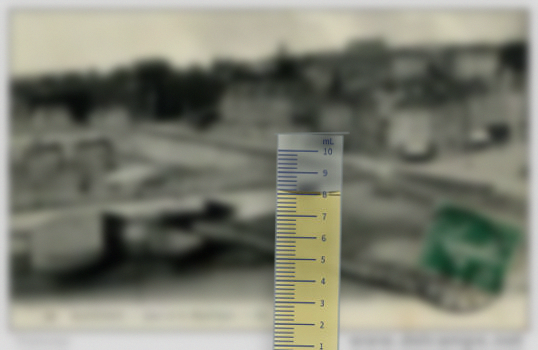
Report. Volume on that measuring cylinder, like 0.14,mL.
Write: 8,mL
